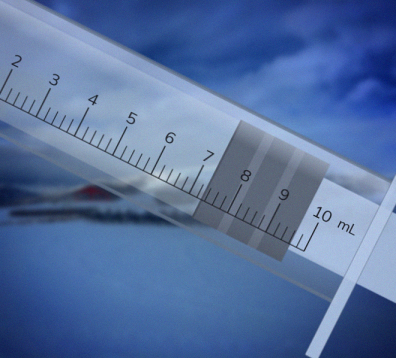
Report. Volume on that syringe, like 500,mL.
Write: 7.3,mL
